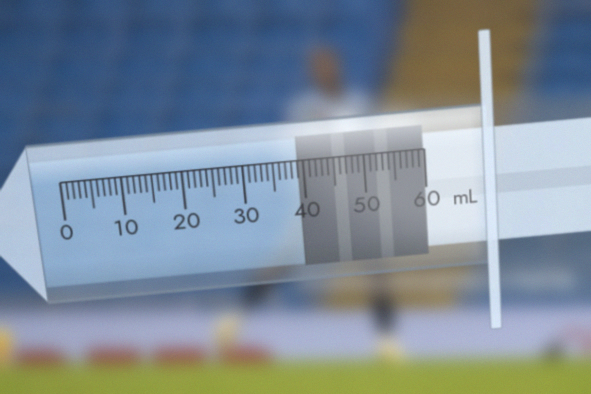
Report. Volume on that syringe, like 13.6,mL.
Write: 39,mL
